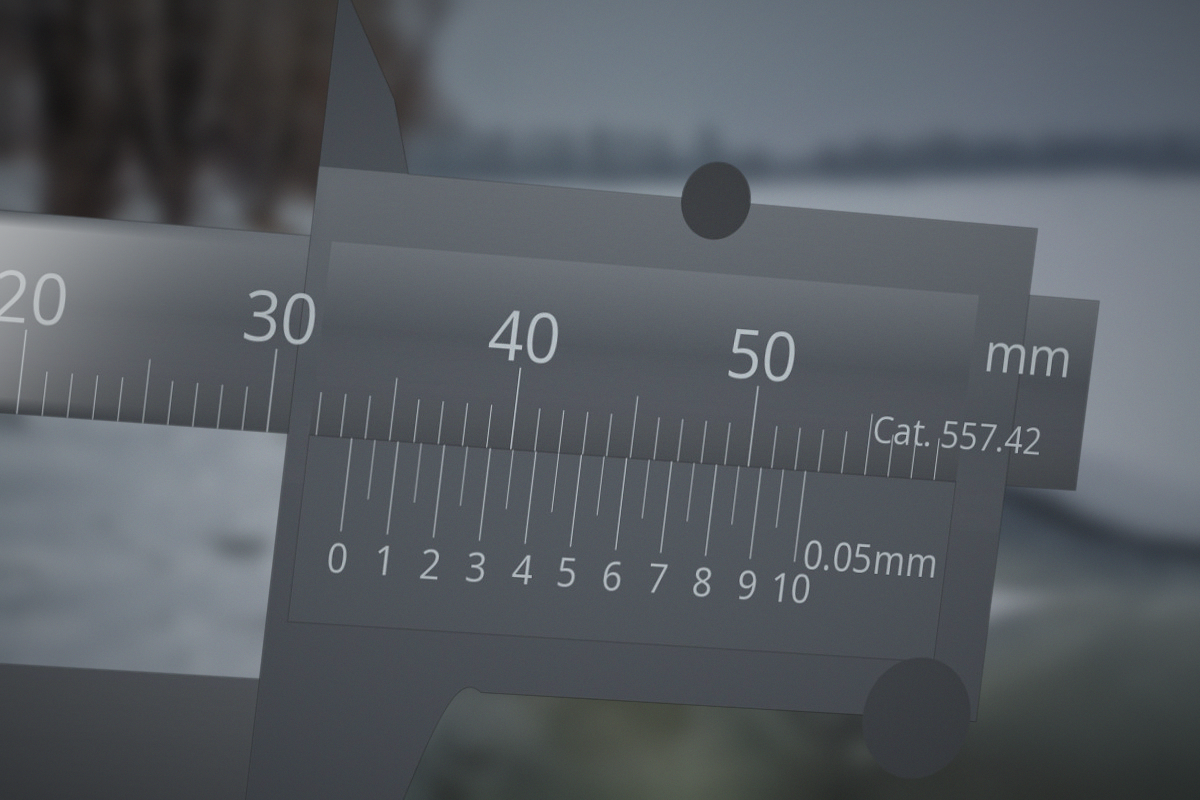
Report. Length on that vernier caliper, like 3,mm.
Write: 33.45,mm
